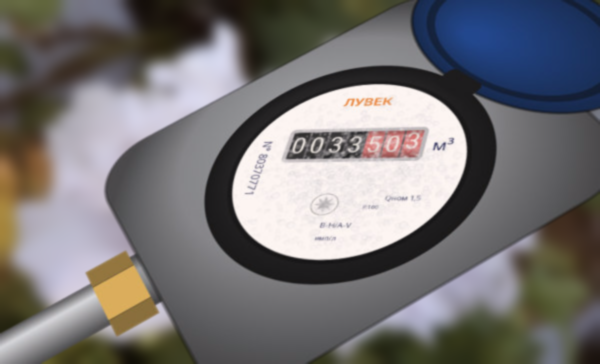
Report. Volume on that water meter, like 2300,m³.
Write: 33.503,m³
